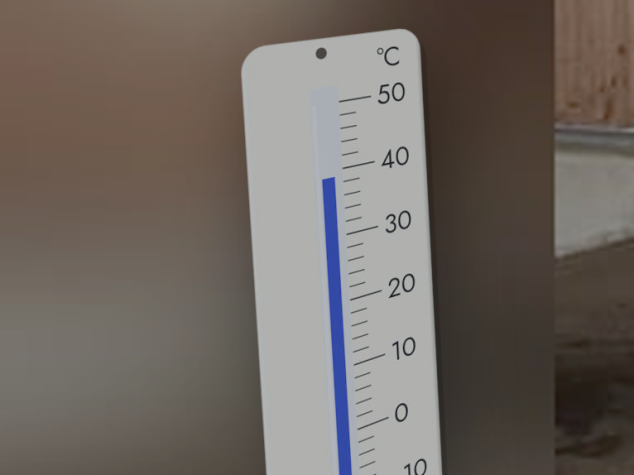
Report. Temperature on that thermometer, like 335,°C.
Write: 39,°C
